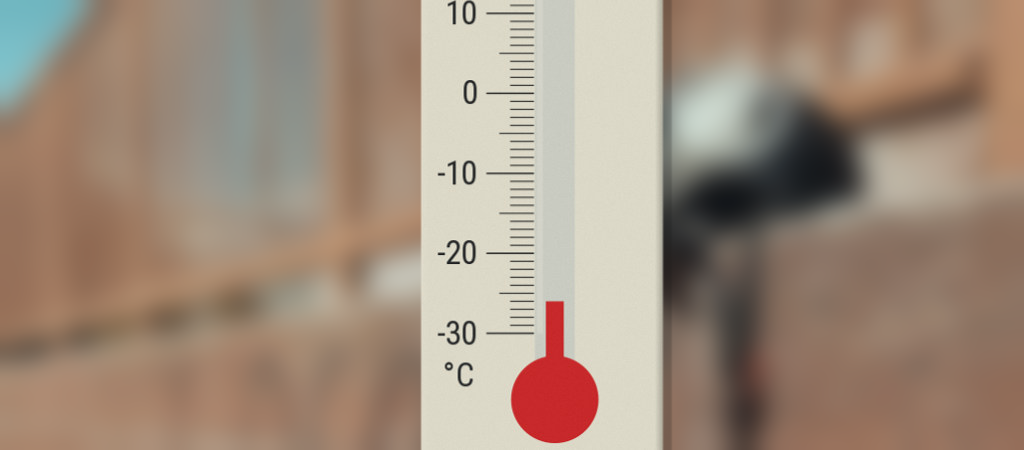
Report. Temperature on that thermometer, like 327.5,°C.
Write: -26,°C
